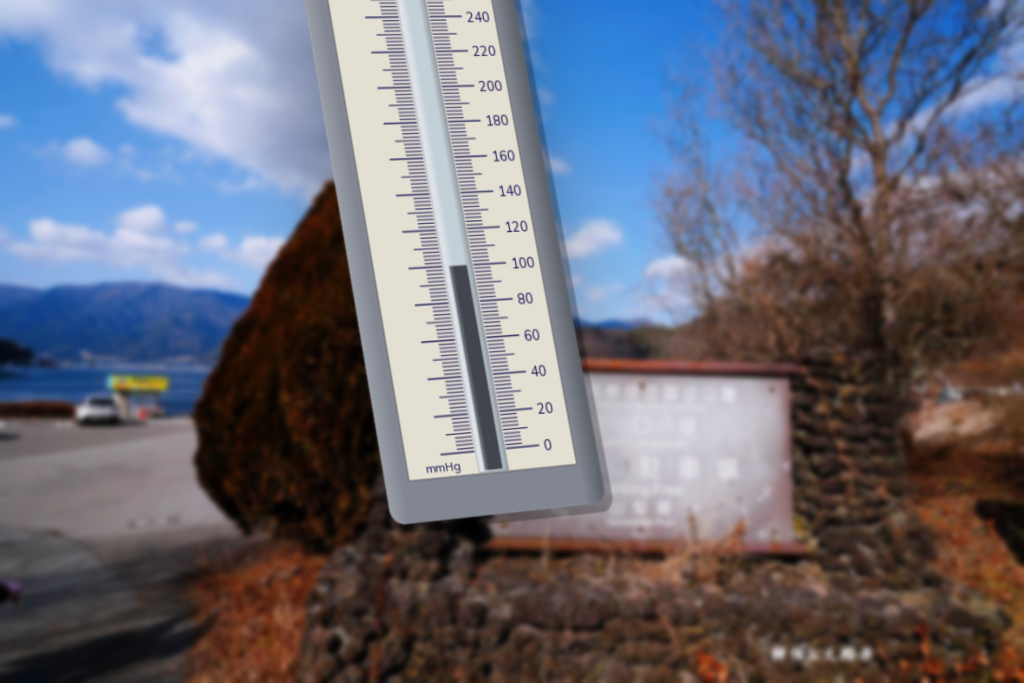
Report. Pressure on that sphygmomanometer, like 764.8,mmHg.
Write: 100,mmHg
